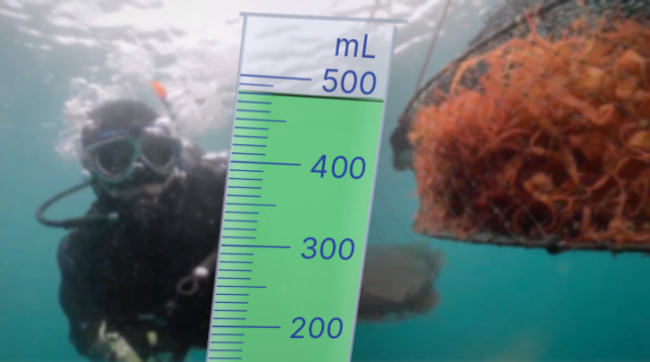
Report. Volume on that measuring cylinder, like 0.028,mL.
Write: 480,mL
